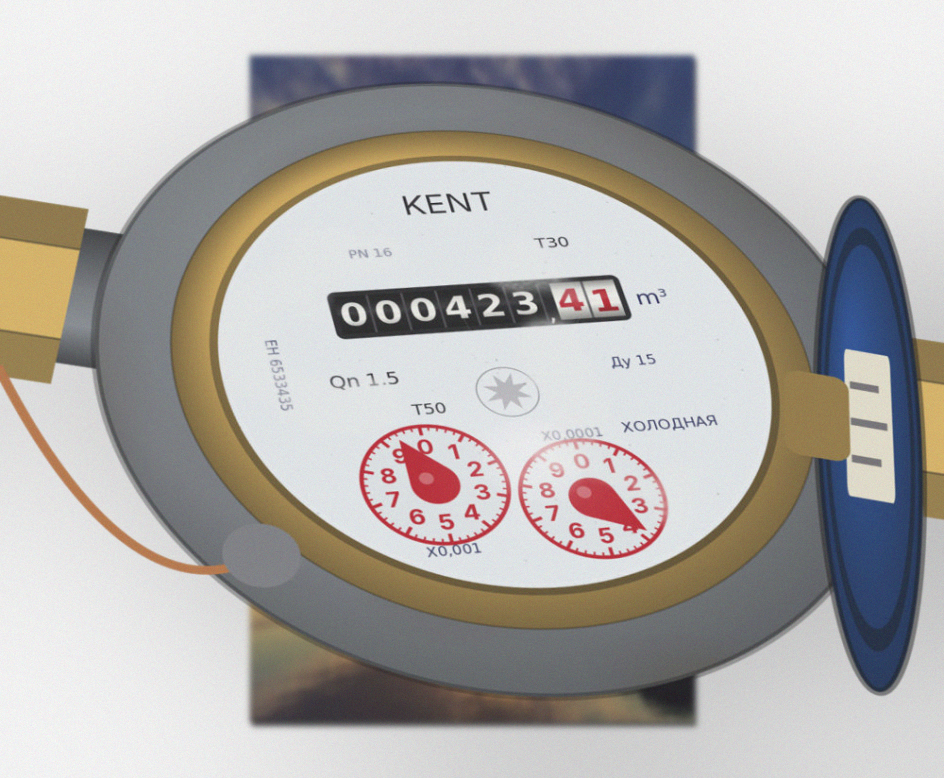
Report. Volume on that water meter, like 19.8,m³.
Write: 423.4093,m³
